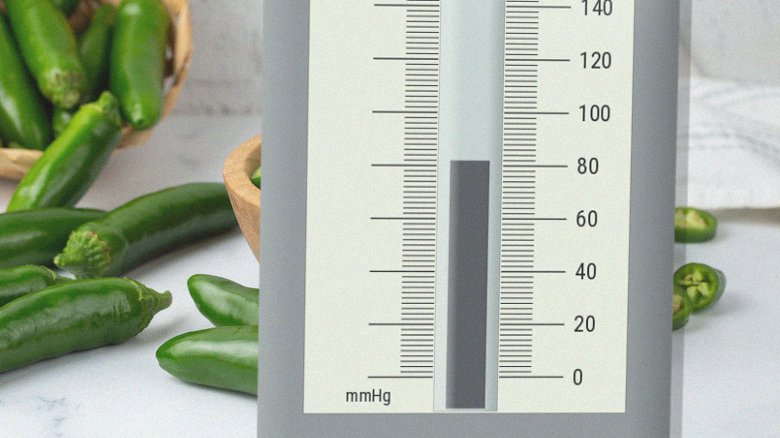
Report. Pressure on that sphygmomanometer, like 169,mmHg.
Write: 82,mmHg
